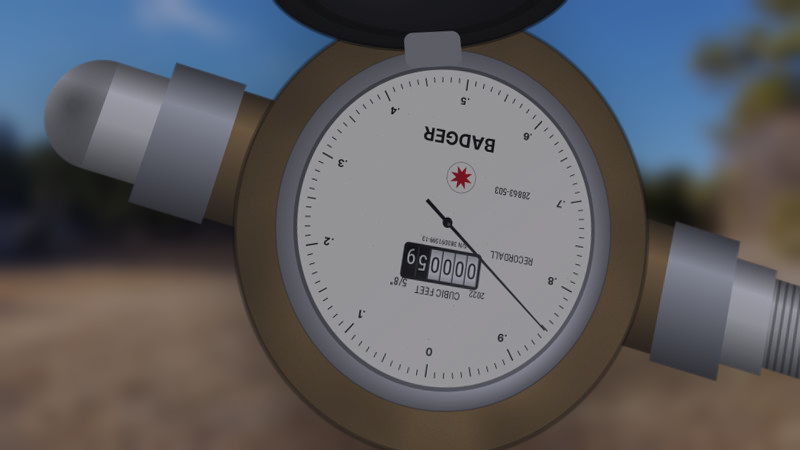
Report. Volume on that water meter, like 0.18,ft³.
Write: 58.85,ft³
